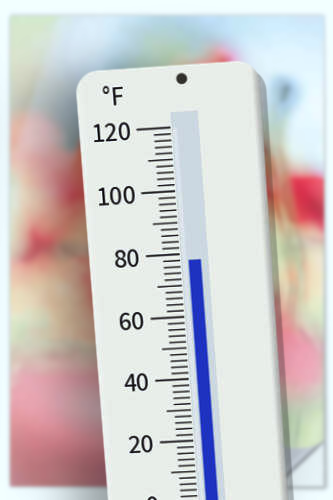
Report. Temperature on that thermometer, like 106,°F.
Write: 78,°F
